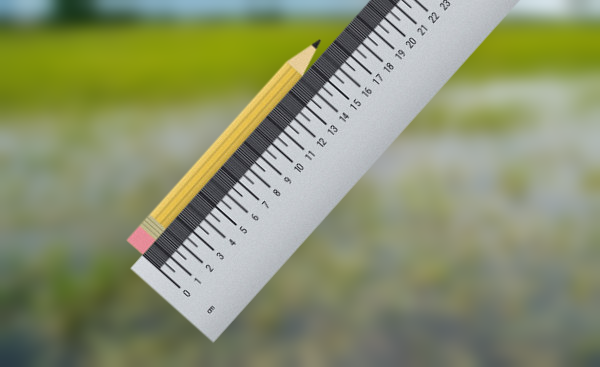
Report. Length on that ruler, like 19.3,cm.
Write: 16.5,cm
